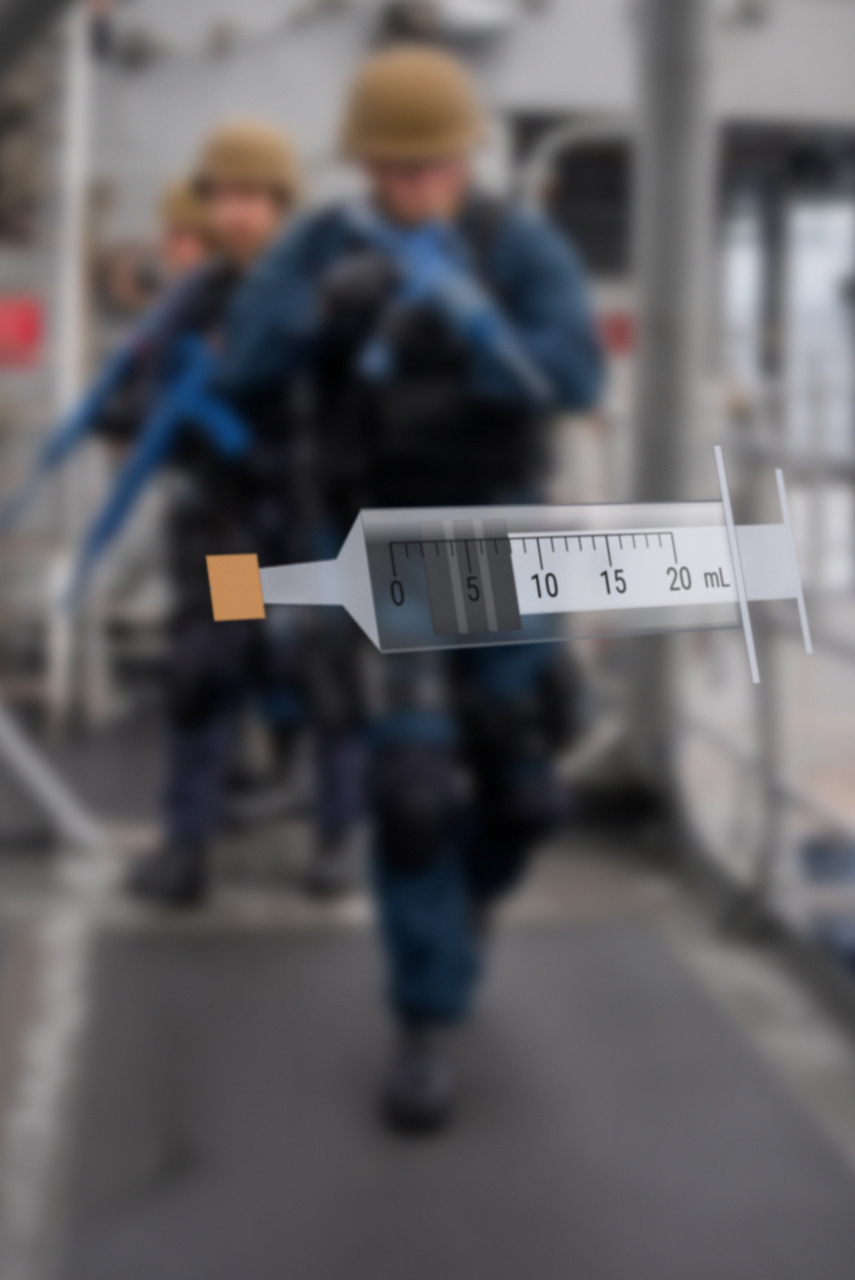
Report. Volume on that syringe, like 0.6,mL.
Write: 2,mL
